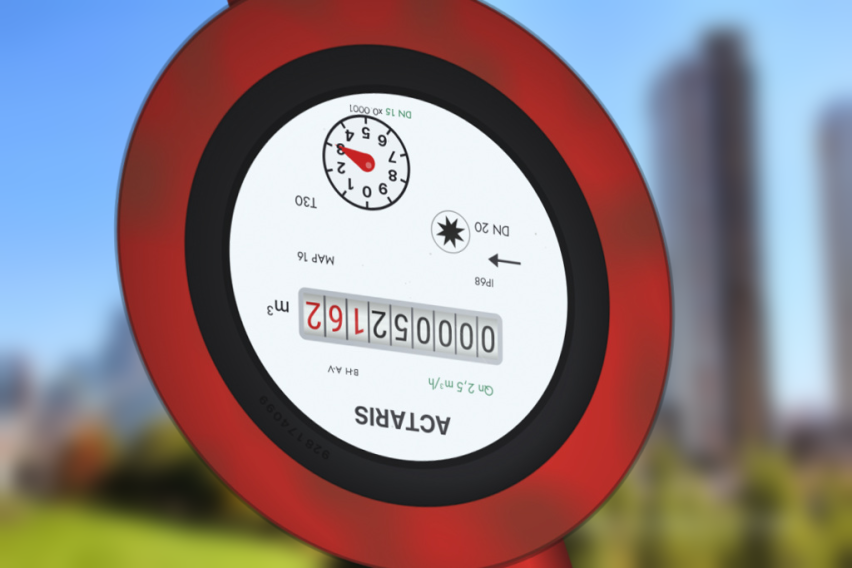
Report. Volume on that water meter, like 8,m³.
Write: 52.1623,m³
